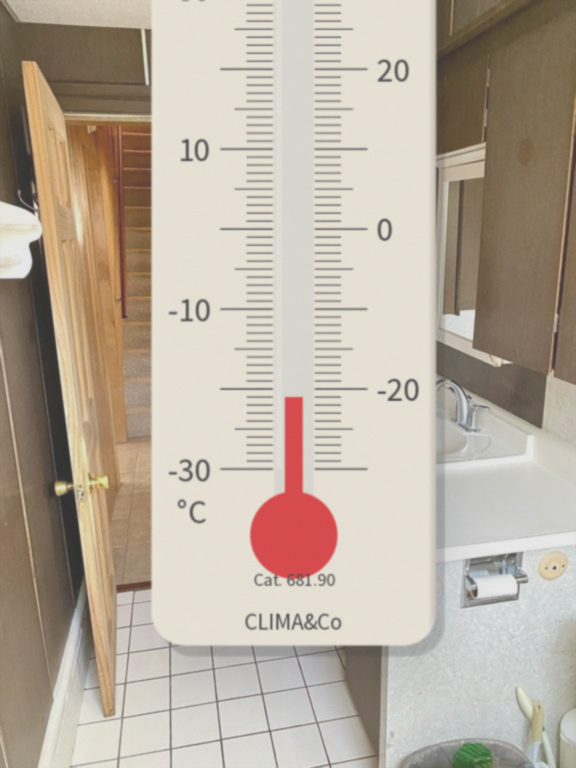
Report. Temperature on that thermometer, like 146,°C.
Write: -21,°C
